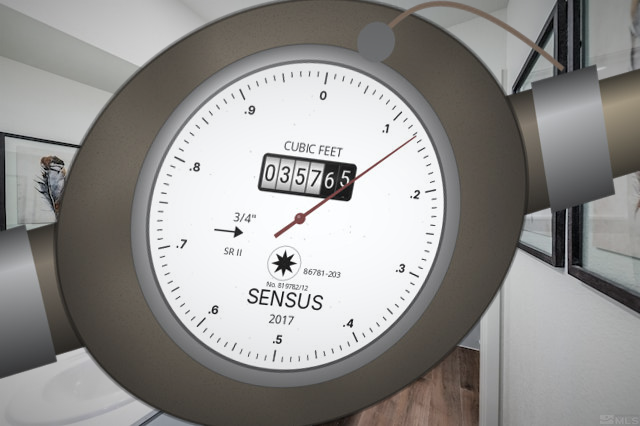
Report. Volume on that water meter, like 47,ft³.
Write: 35765.13,ft³
